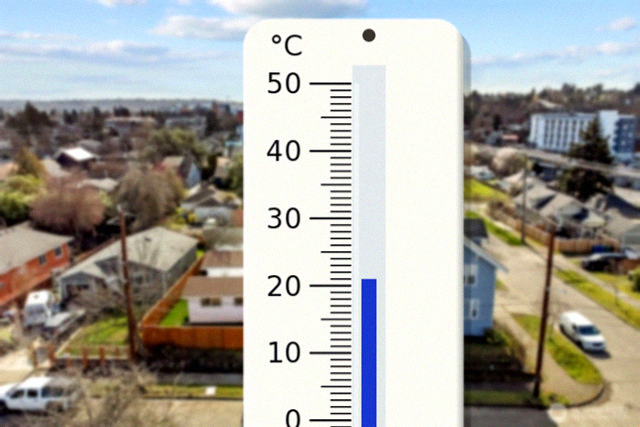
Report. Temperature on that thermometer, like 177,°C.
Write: 21,°C
